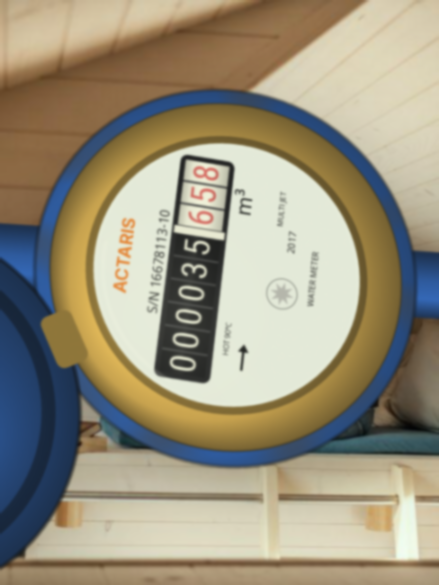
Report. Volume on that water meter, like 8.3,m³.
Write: 35.658,m³
